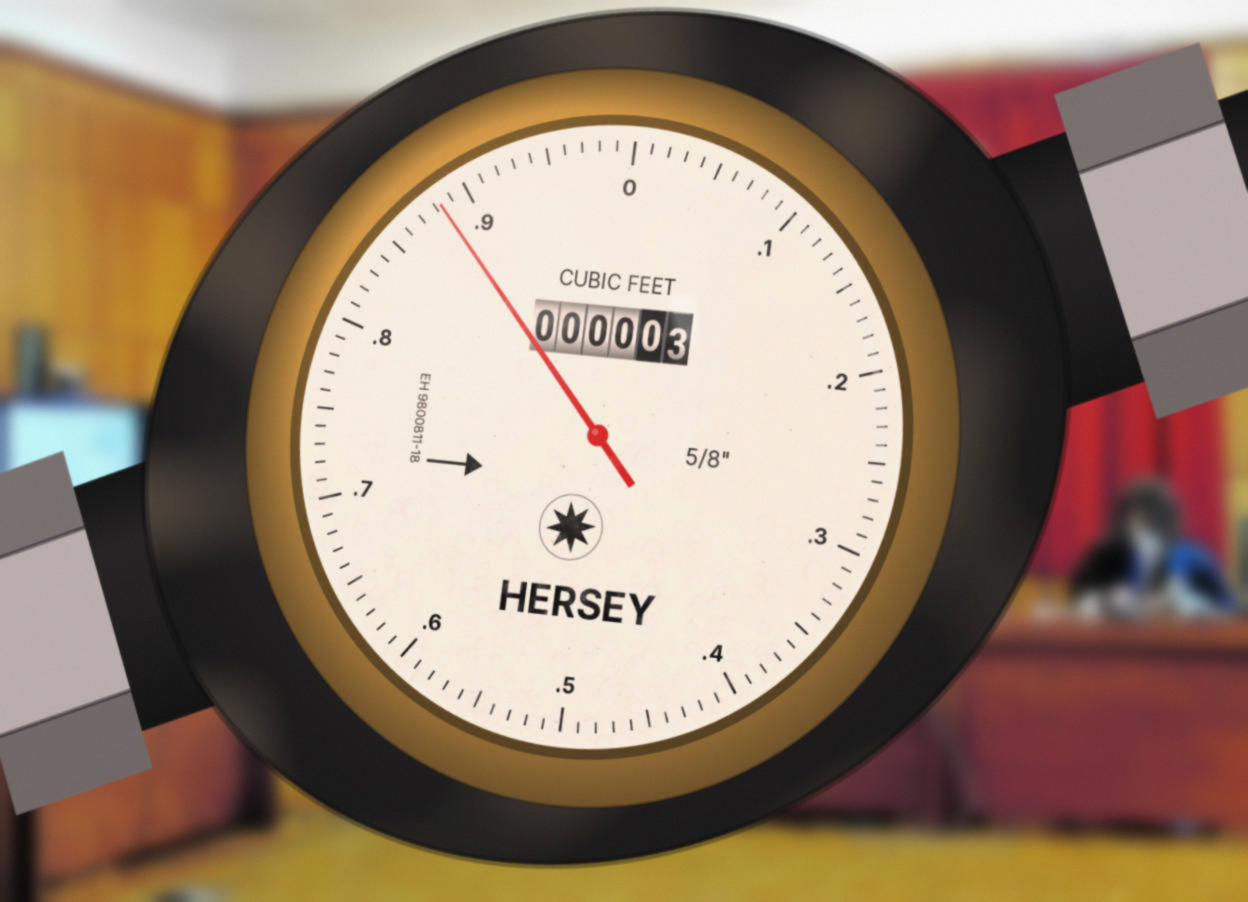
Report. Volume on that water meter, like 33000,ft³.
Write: 2.88,ft³
